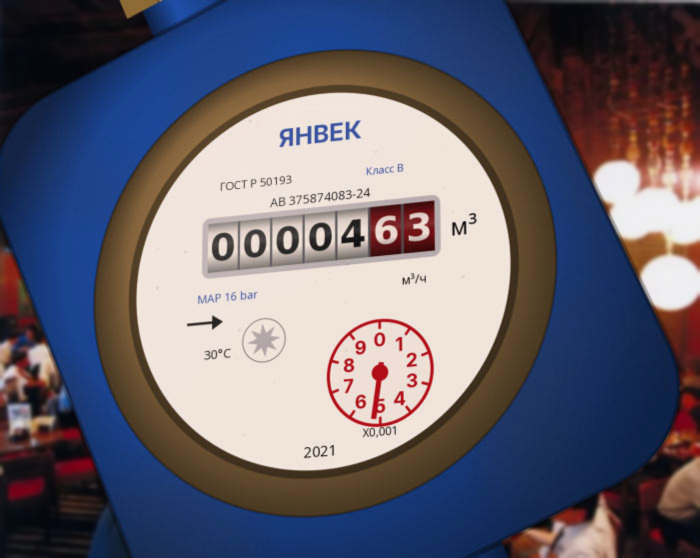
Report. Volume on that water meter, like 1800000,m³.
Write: 4.635,m³
